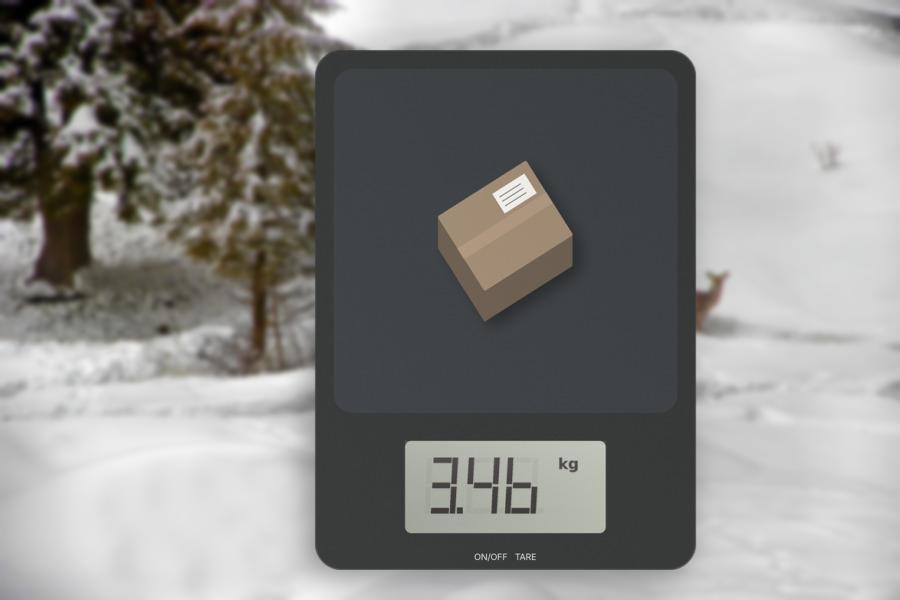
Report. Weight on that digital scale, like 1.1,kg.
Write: 3.46,kg
